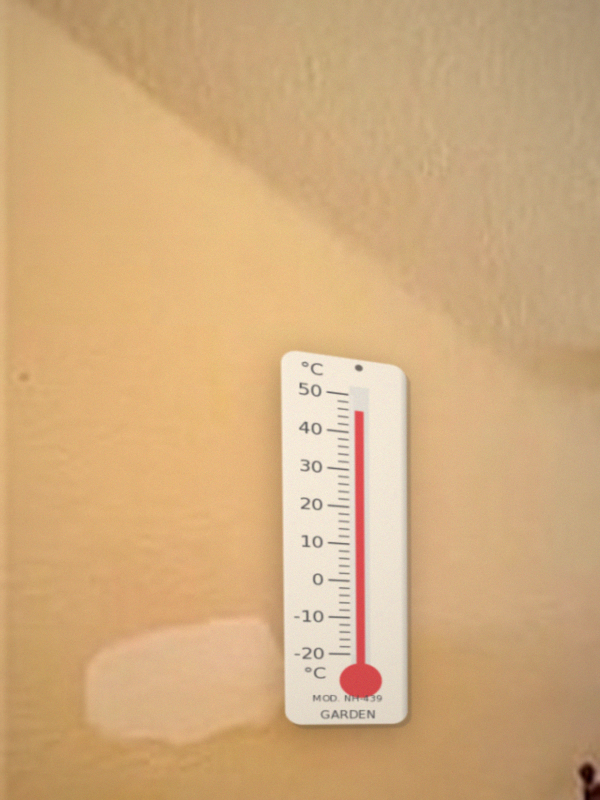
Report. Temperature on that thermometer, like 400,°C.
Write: 46,°C
